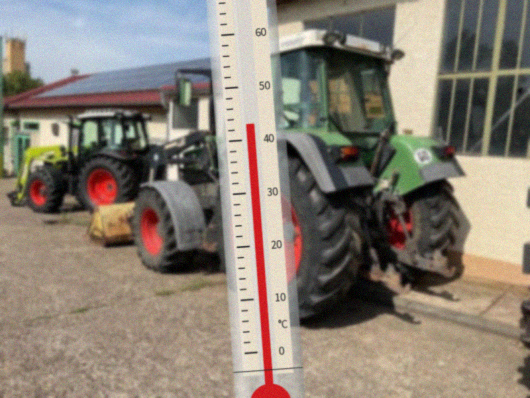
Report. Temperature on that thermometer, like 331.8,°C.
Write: 43,°C
